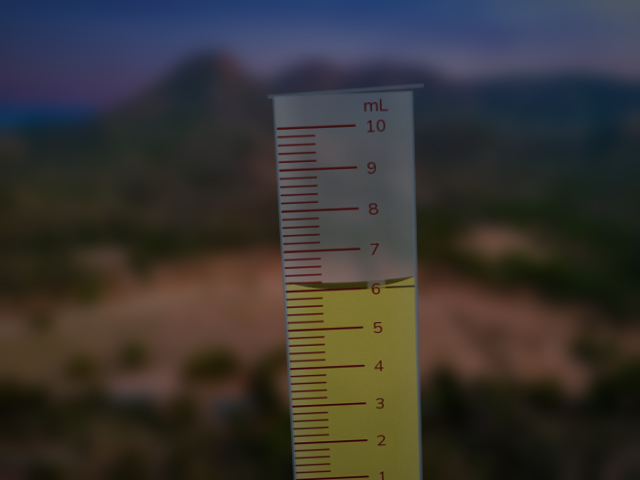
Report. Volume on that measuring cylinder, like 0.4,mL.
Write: 6,mL
